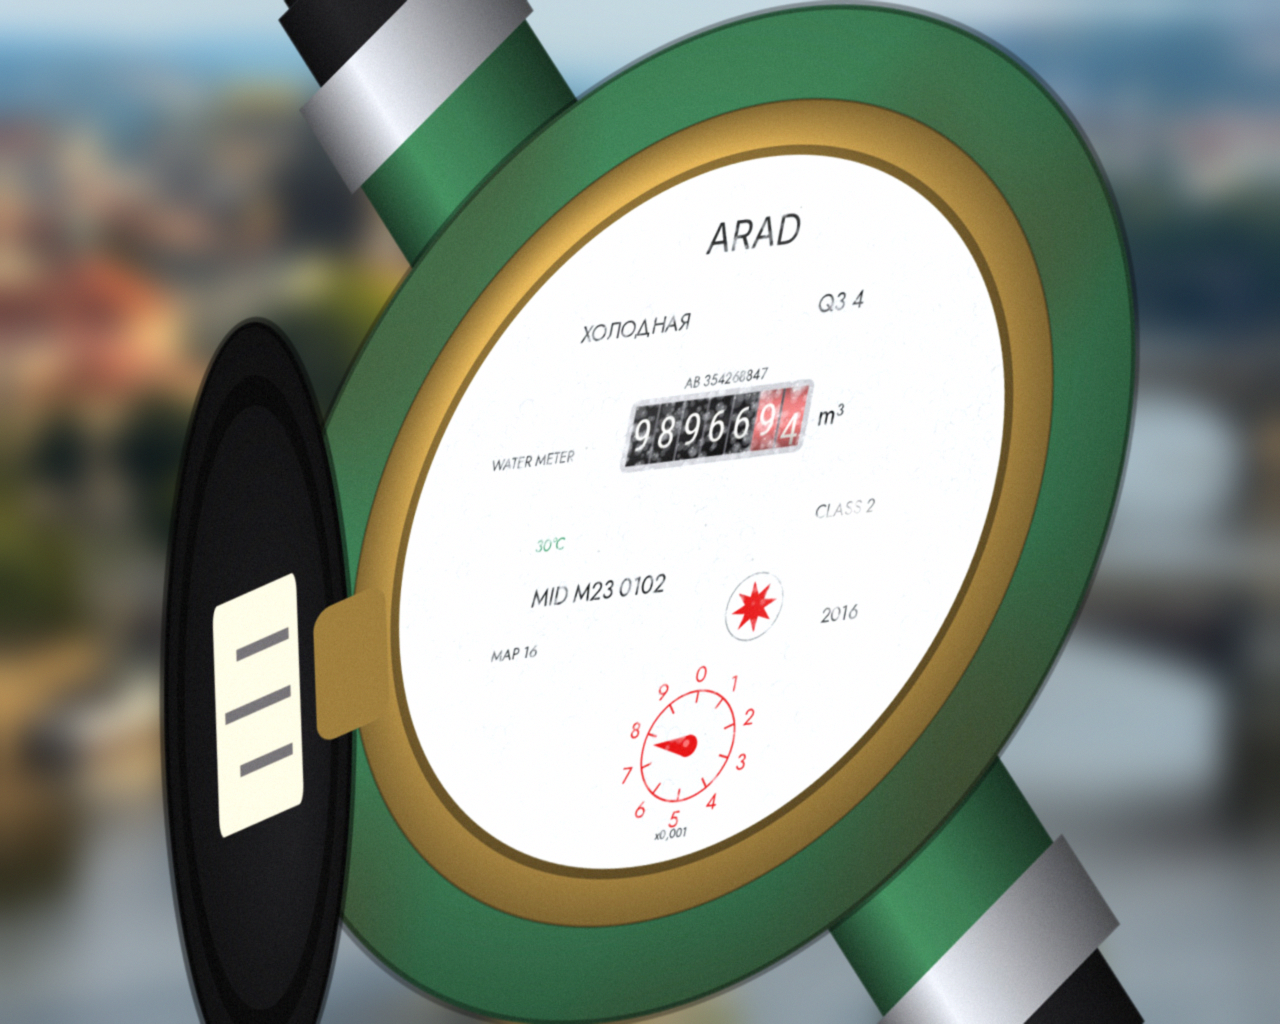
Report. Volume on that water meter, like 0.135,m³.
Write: 98966.937,m³
